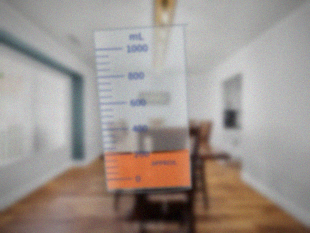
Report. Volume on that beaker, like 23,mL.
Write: 200,mL
